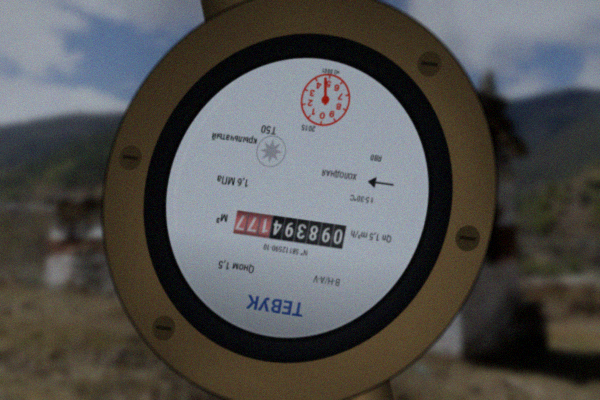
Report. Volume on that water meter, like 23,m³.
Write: 98394.1774,m³
